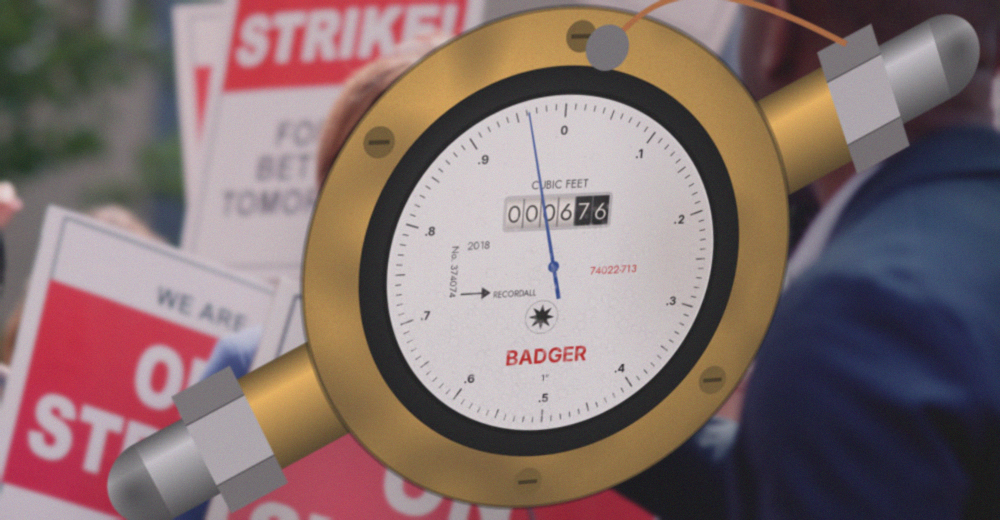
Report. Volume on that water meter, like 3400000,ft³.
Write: 675.96,ft³
